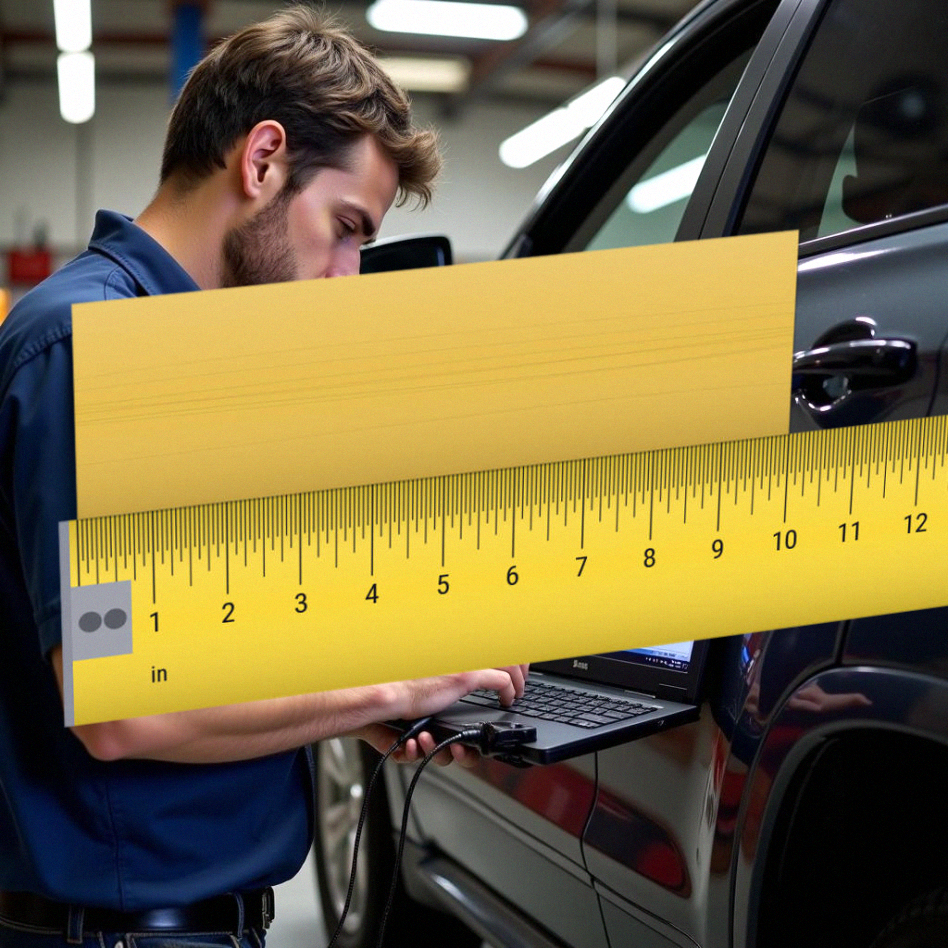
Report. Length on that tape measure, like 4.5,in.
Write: 10,in
